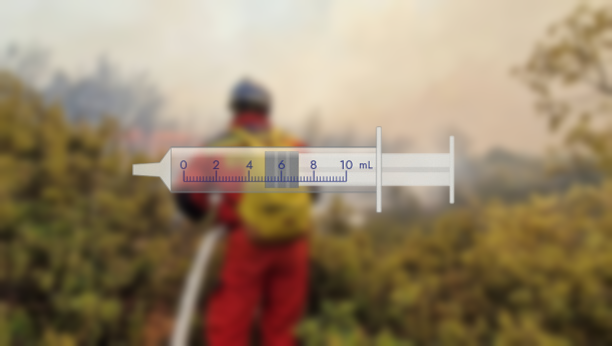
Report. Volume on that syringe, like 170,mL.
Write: 5,mL
